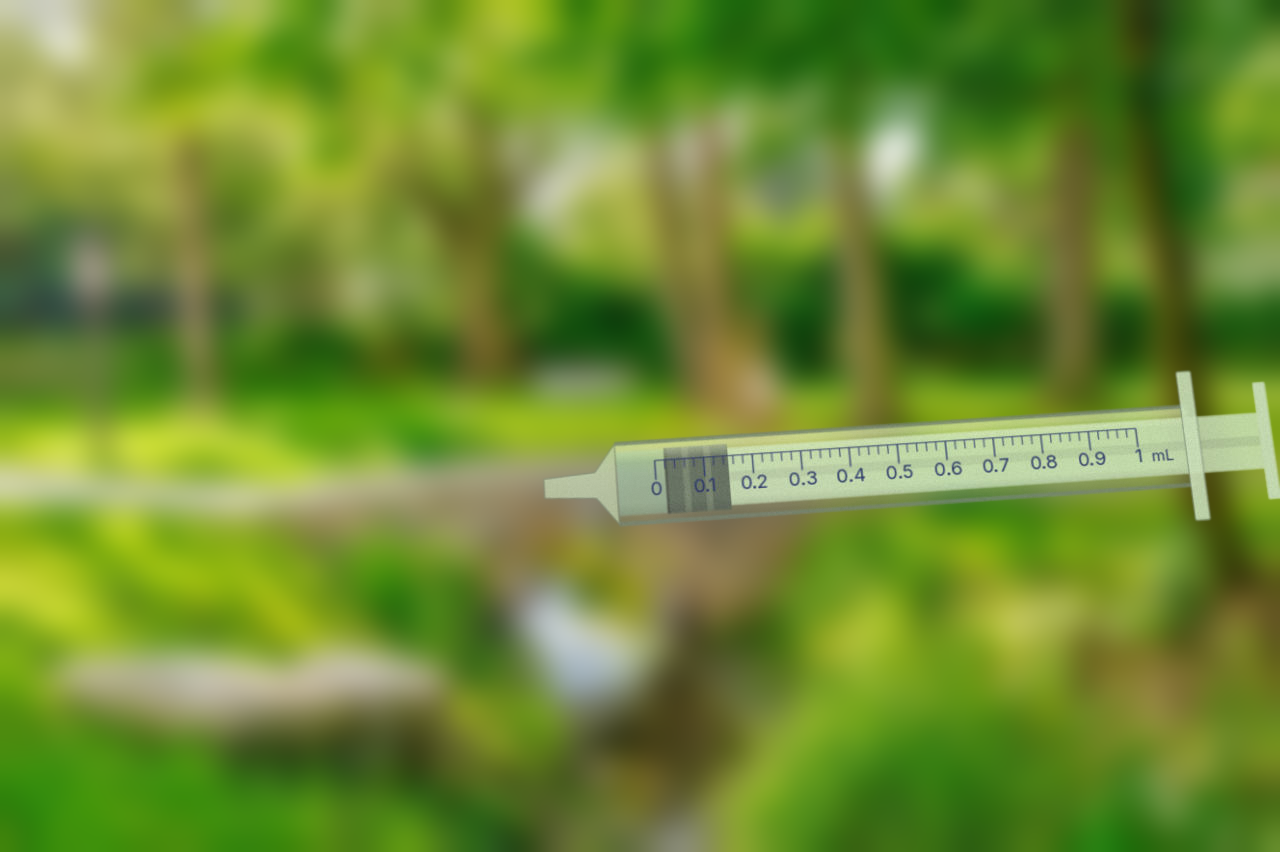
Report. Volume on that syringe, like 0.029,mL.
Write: 0.02,mL
